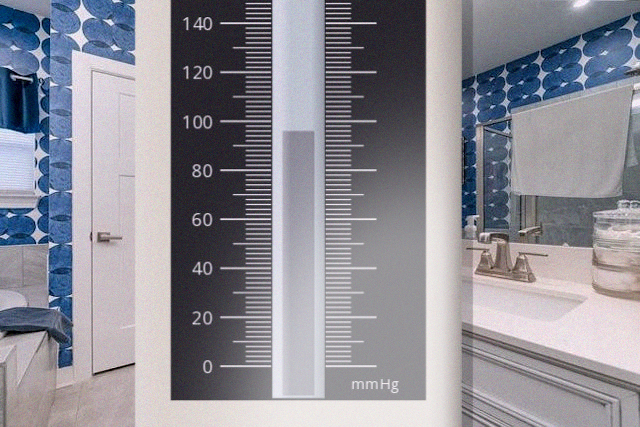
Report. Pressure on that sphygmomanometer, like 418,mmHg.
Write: 96,mmHg
